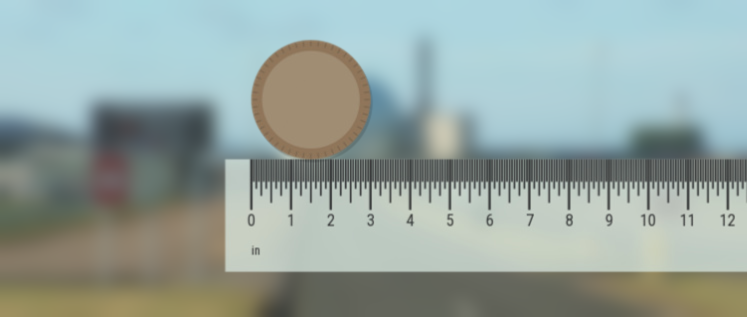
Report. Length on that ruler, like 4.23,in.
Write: 3,in
